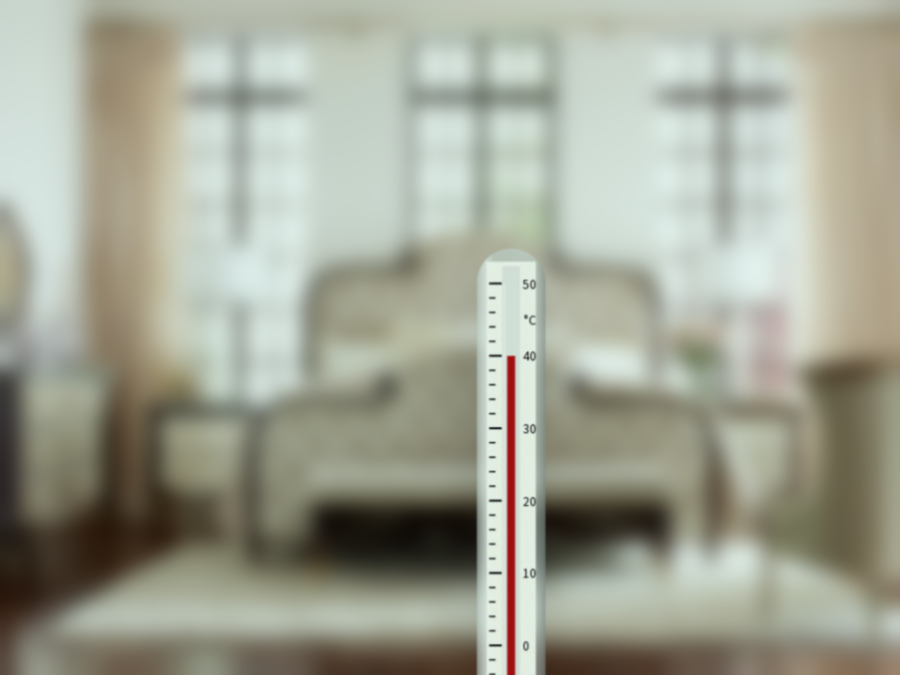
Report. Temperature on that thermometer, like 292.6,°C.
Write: 40,°C
